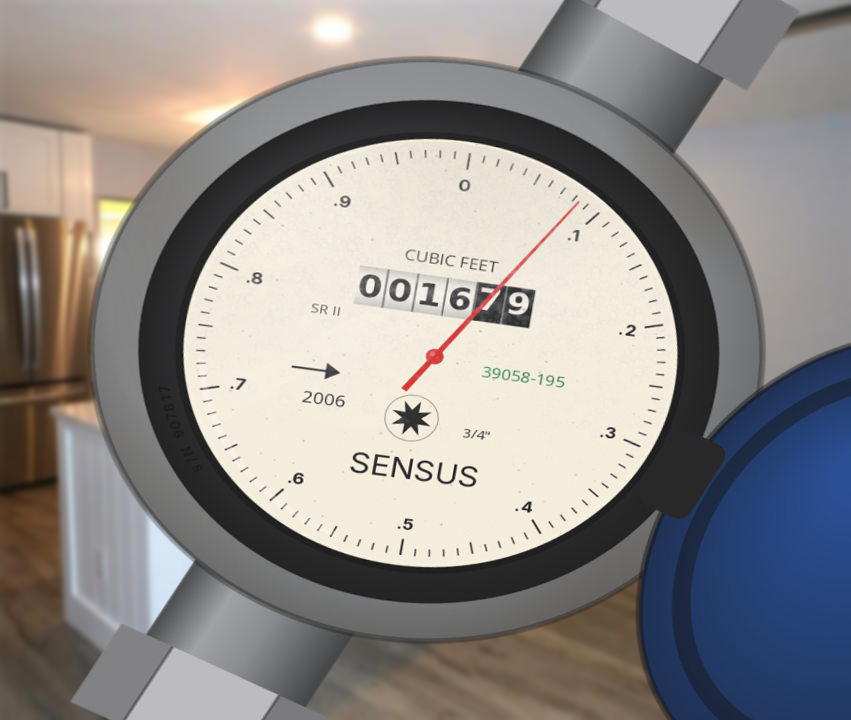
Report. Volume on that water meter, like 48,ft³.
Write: 1679.08,ft³
